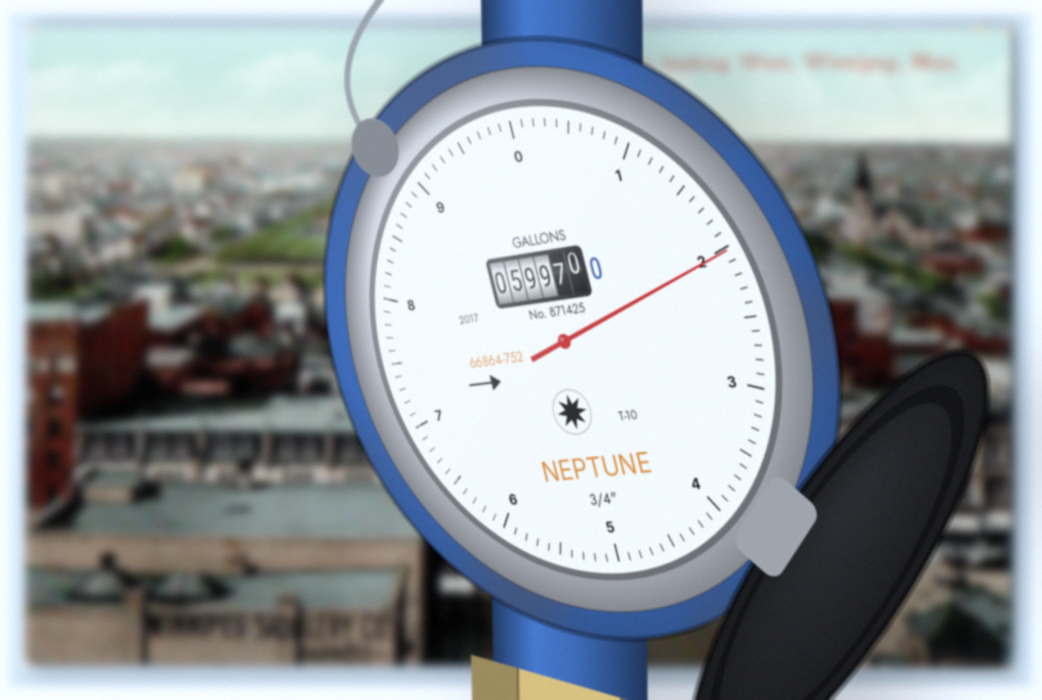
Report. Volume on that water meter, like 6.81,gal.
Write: 599702.0,gal
